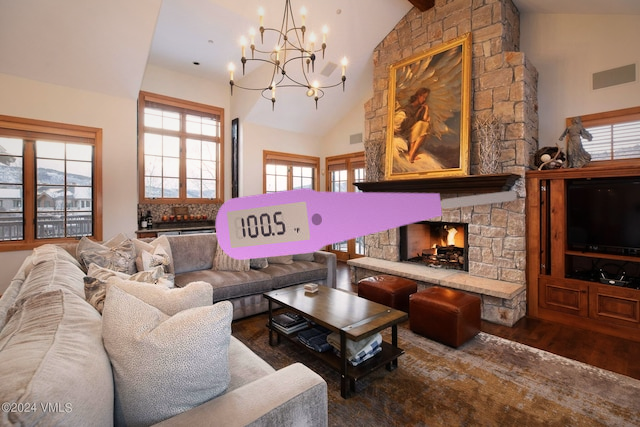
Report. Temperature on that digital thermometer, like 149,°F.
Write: 100.5,°F
